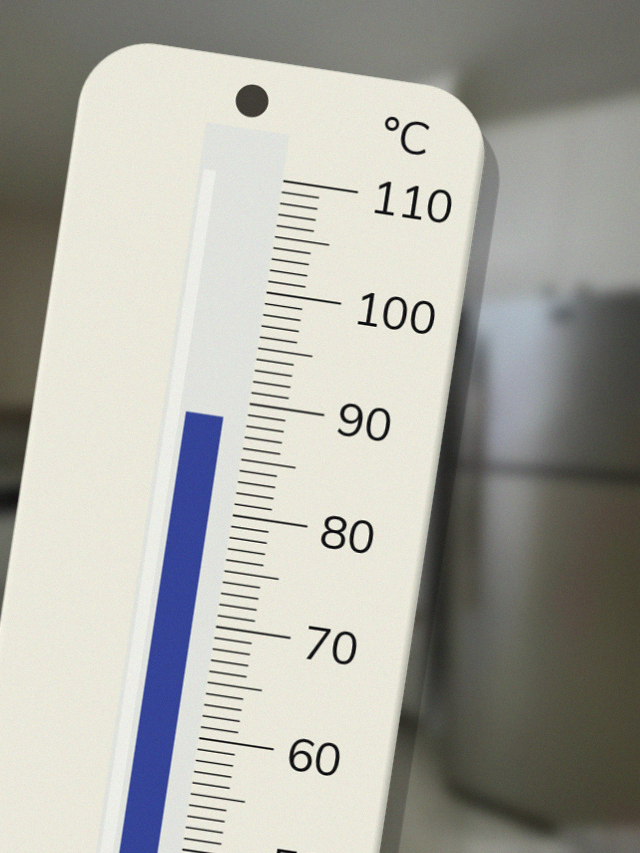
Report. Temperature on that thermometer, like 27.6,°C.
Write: 88.5,°C
